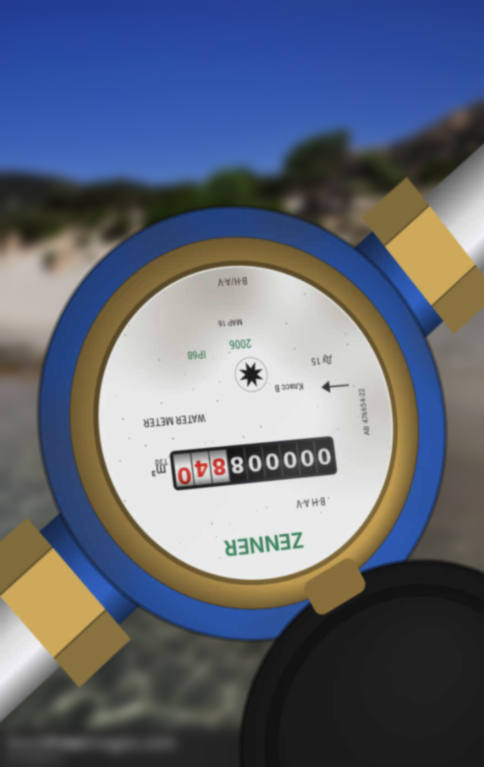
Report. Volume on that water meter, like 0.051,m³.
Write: 8.840,m³
